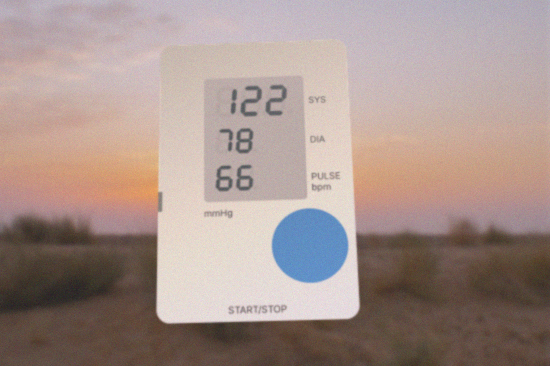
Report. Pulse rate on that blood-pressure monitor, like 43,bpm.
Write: 66,bpm
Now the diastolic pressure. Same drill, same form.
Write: 78,mmHg
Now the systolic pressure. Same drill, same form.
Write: 122,mmHg
